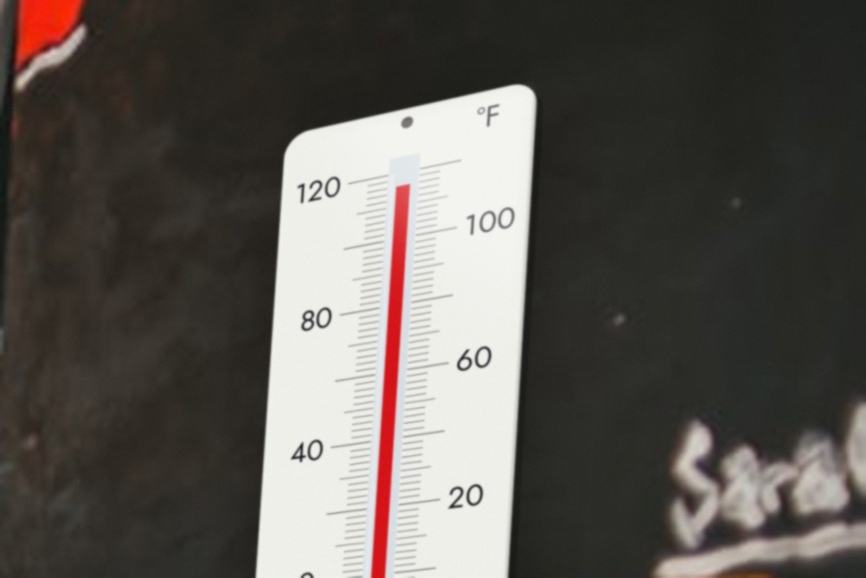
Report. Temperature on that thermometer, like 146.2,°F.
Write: 116,°F
